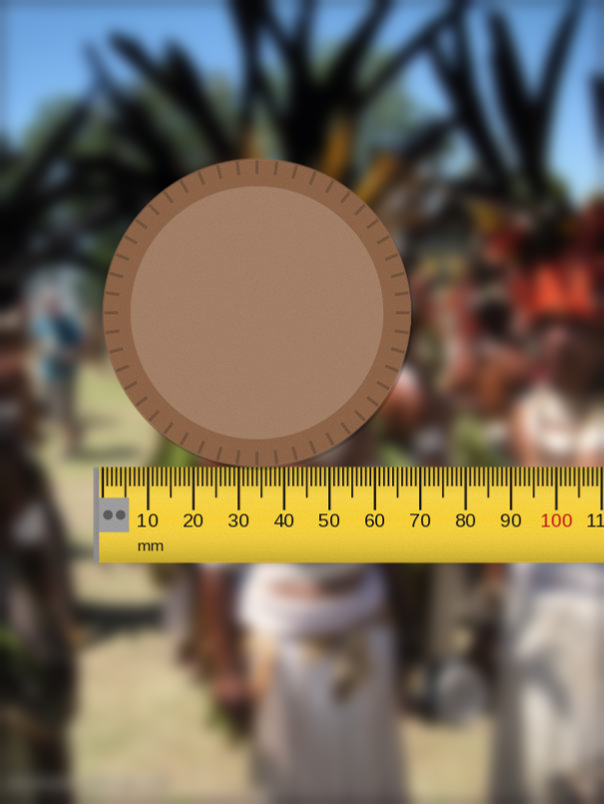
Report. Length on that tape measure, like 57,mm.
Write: 68,mm
